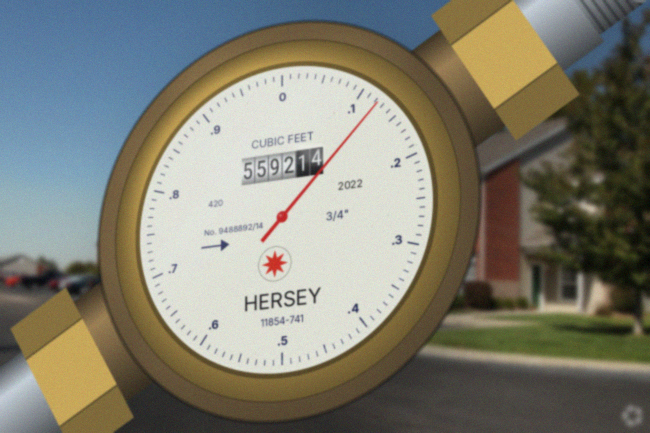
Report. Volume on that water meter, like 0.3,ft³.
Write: 559214.12,ft³
